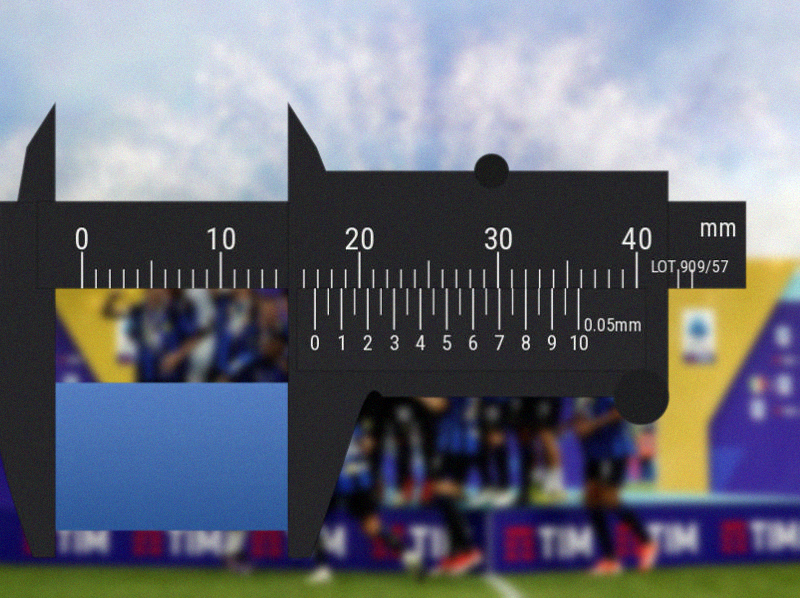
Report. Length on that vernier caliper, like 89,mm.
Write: 16.8,mm
